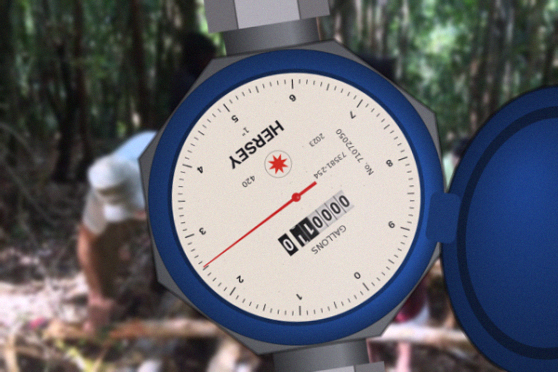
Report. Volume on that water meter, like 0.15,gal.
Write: 112.5,gal
